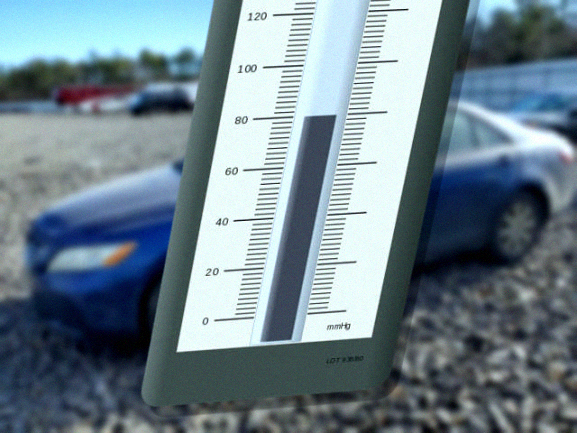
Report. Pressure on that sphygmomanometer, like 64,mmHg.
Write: 80,mmHg
